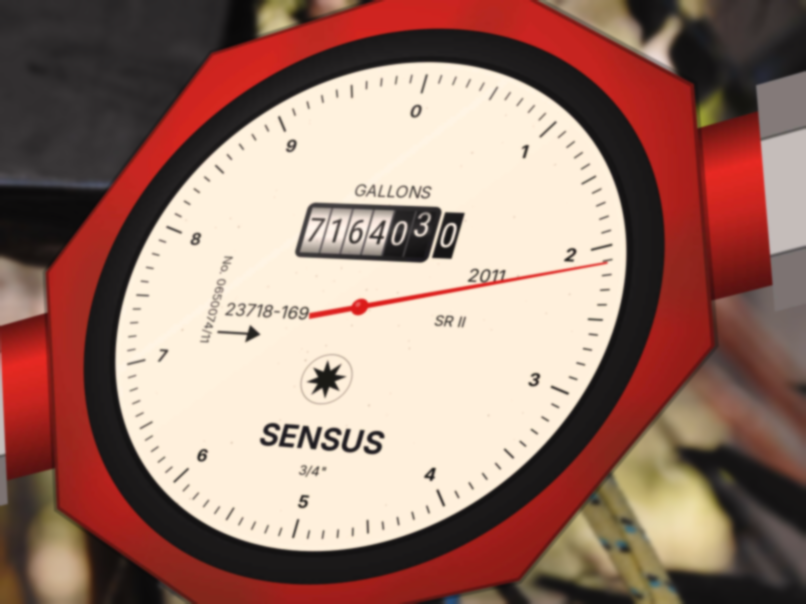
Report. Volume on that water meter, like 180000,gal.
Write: 7164032.1,gal
